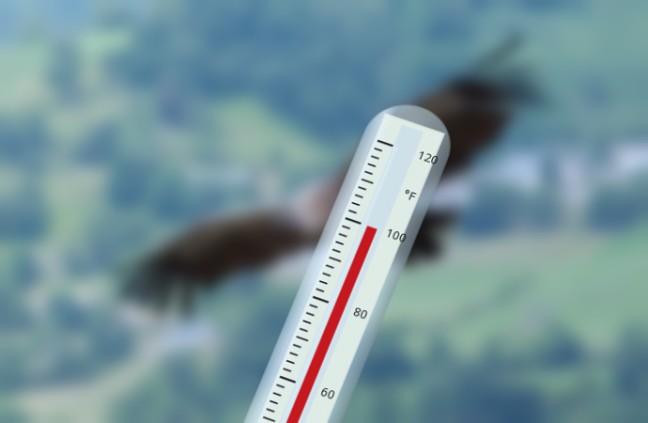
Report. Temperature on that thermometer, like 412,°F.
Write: 100,°F
